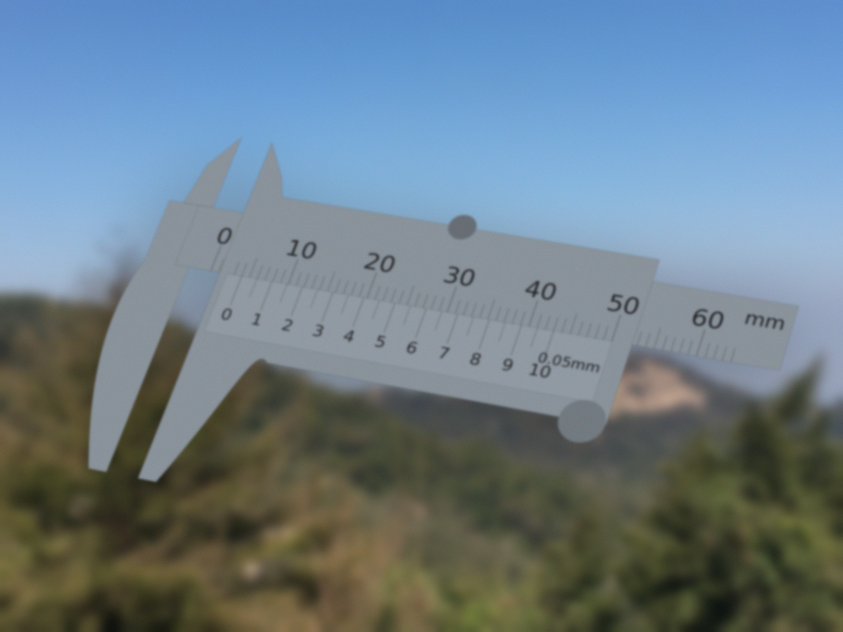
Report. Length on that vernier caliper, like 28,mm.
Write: 4.0,mm
